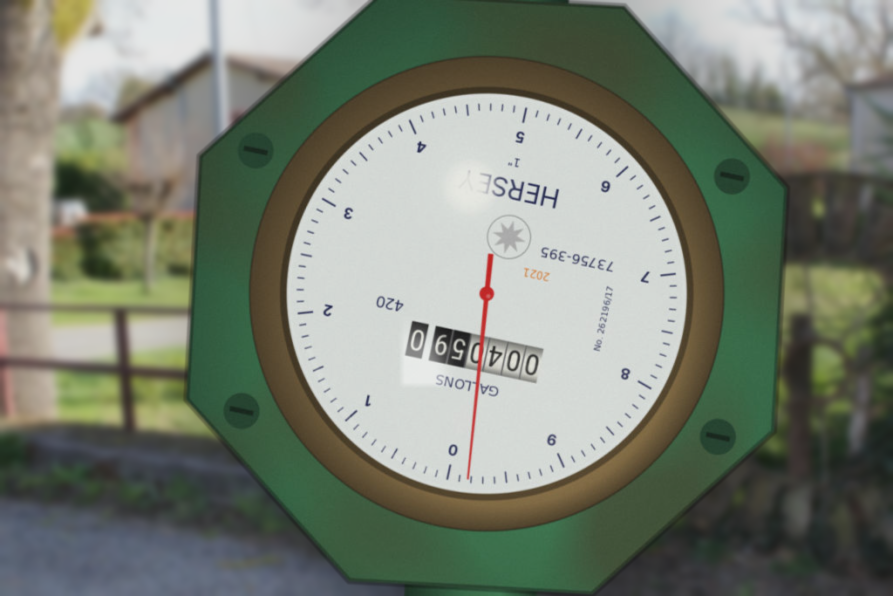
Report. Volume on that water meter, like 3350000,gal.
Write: 40589.8,gal
